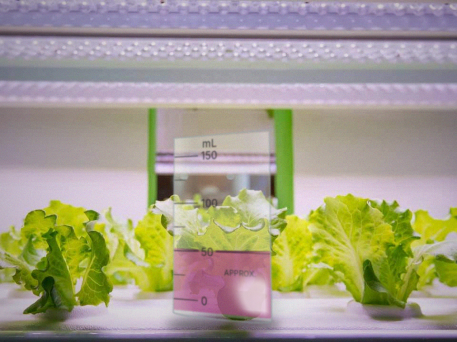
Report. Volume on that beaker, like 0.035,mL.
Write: 50,mL
